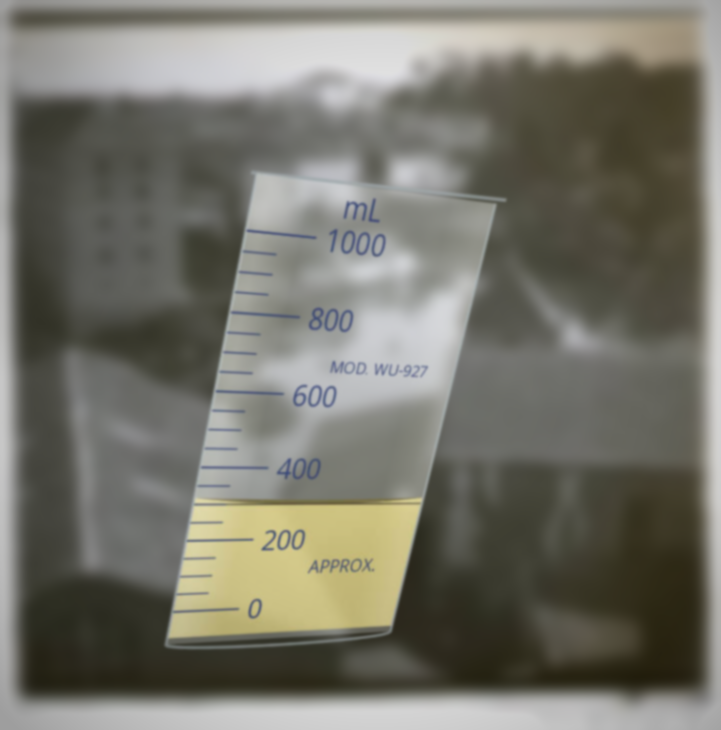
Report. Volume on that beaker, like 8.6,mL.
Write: 300,mL
